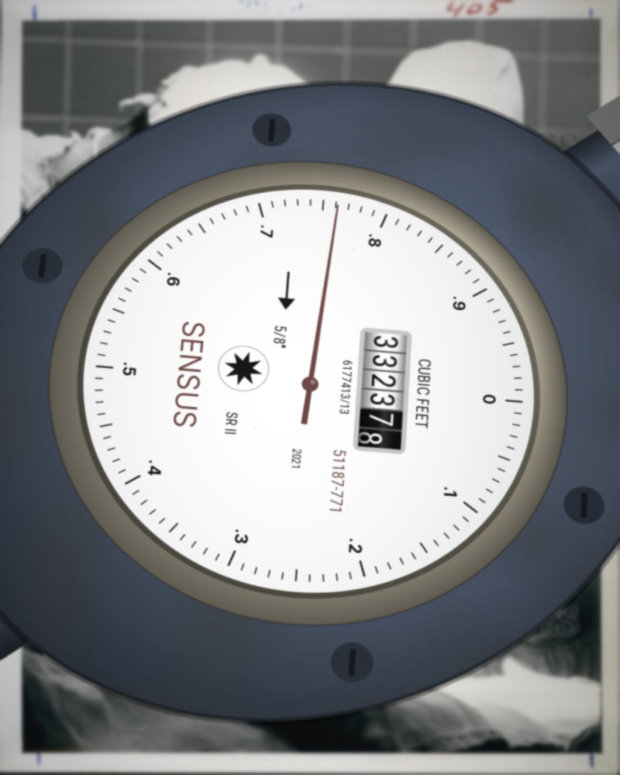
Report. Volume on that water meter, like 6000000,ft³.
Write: 332377.76,ft³
